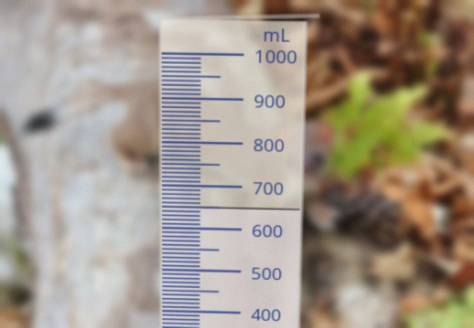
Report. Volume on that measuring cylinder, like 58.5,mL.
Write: 650,mL
